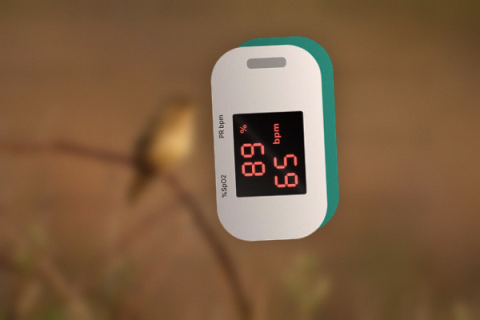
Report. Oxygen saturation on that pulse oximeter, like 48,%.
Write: 89,%
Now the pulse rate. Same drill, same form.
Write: 65,bpm
